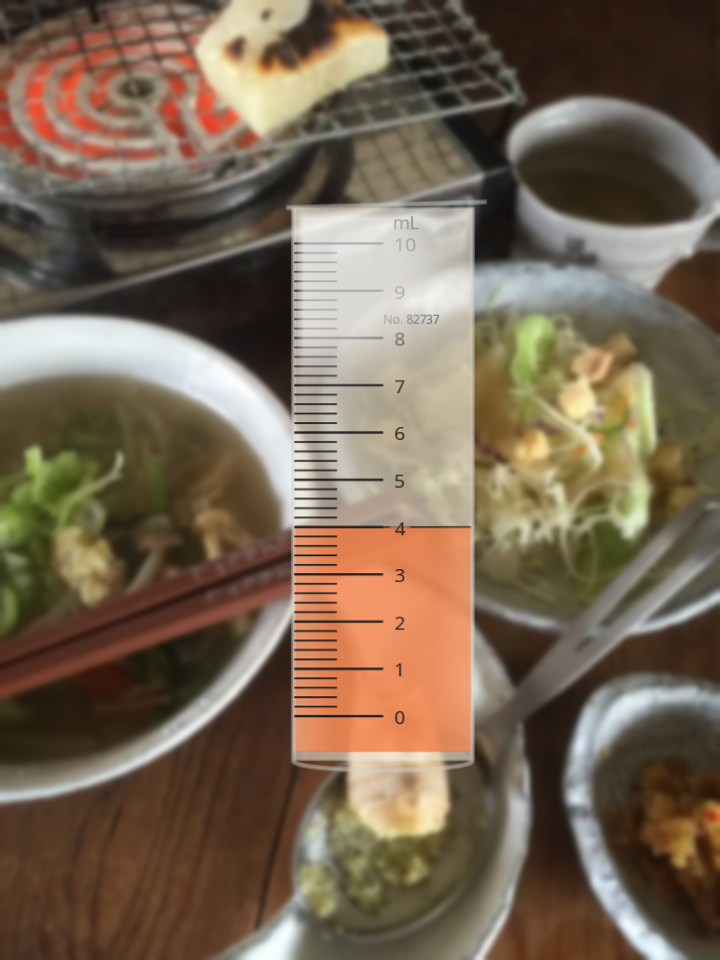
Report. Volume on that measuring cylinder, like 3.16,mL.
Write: 4,mL
